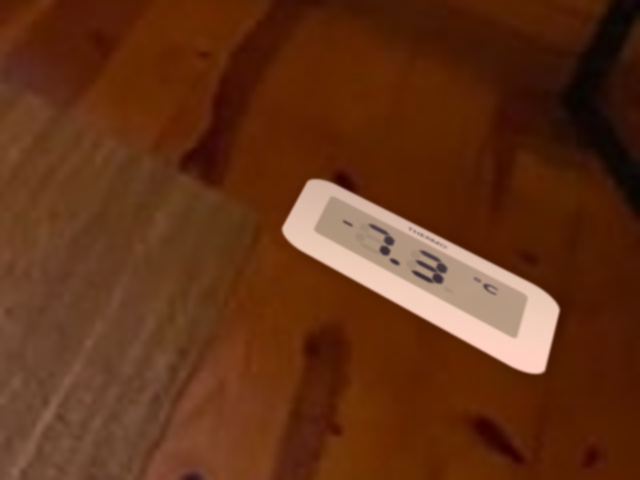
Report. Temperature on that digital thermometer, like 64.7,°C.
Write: -7.3,°C
